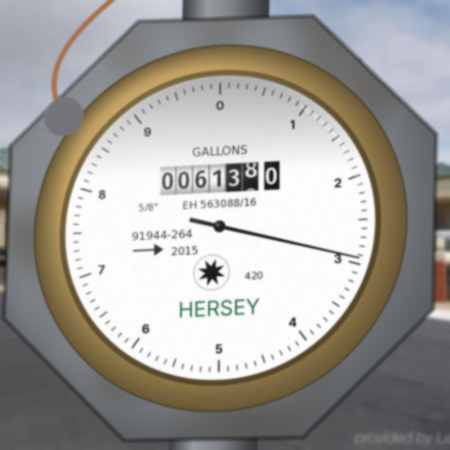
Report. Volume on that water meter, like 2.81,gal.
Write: 61382.9,gal
